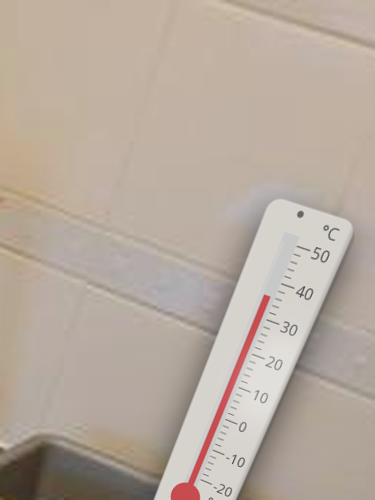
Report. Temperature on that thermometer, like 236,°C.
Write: 36,°C
